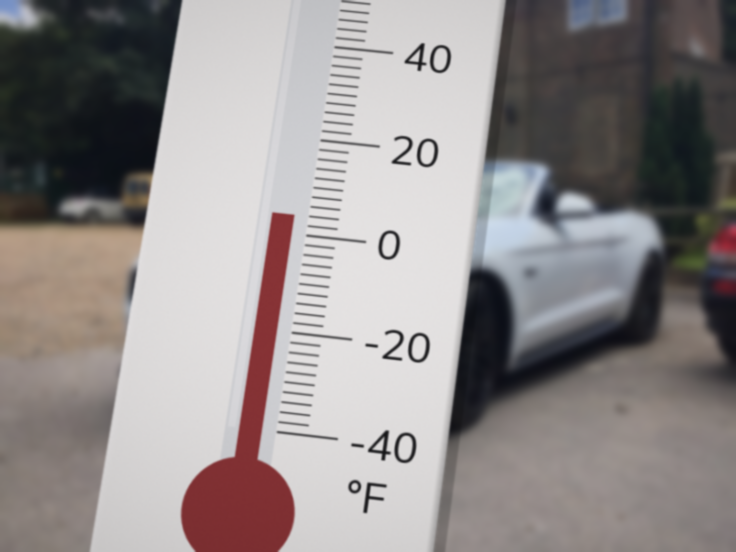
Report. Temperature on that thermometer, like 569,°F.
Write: 4,°F
